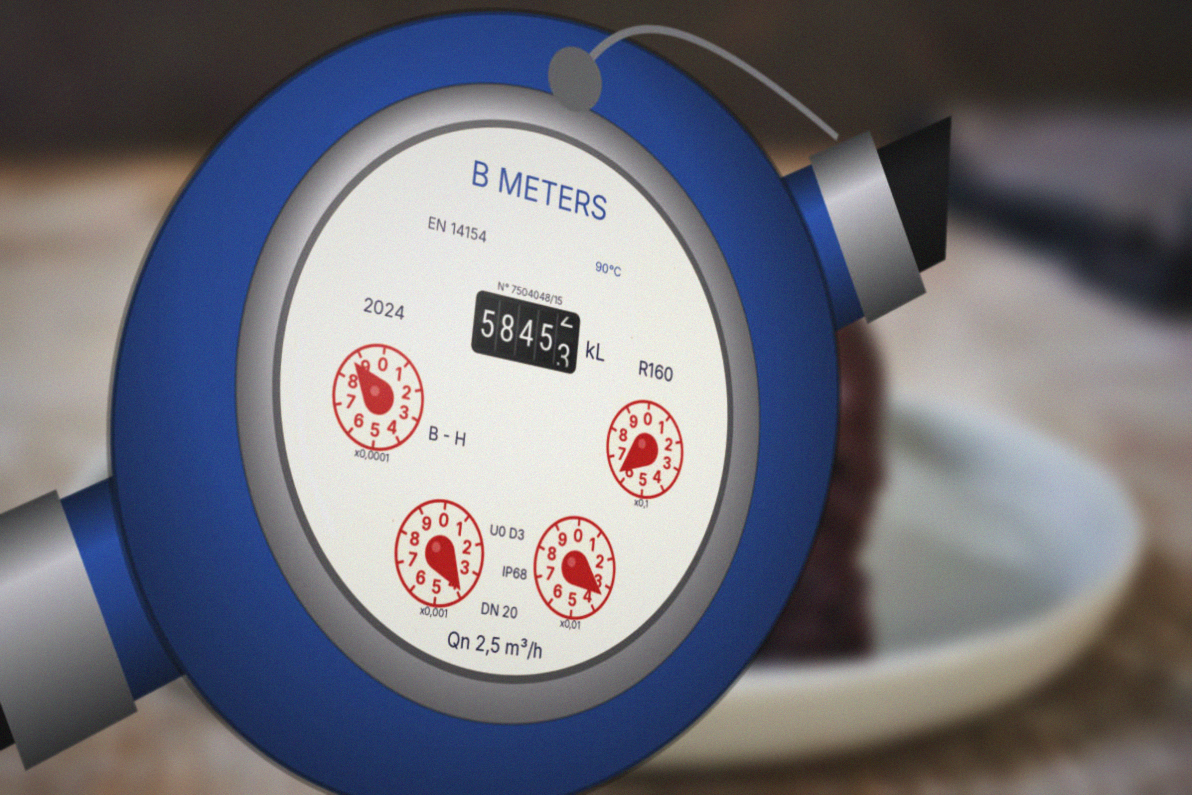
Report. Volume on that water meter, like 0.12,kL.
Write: 58452.6338,kL
